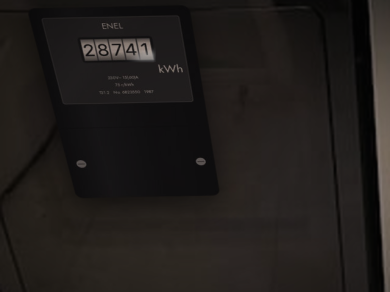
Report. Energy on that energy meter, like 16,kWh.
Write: 28741,kWh
